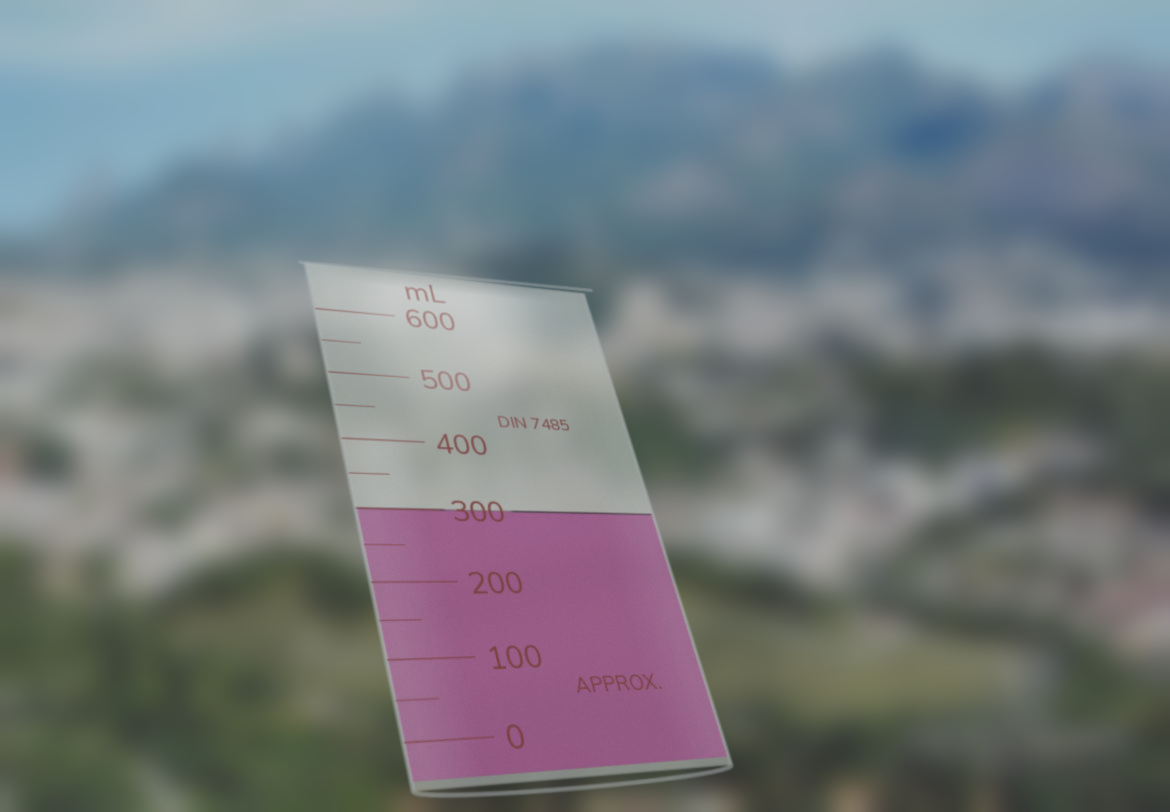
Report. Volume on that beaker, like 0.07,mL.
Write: 300,mL
